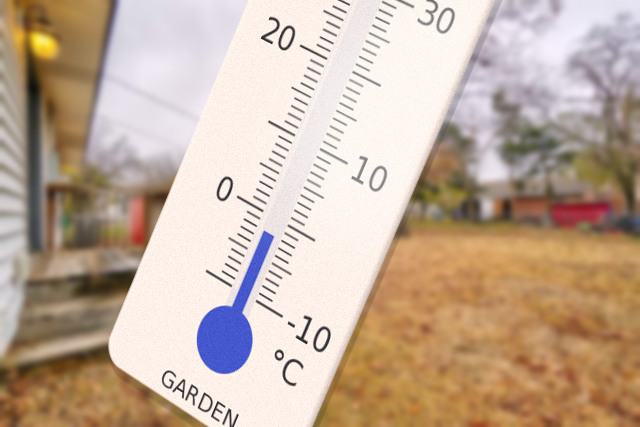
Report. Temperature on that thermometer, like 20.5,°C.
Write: -2,°C
